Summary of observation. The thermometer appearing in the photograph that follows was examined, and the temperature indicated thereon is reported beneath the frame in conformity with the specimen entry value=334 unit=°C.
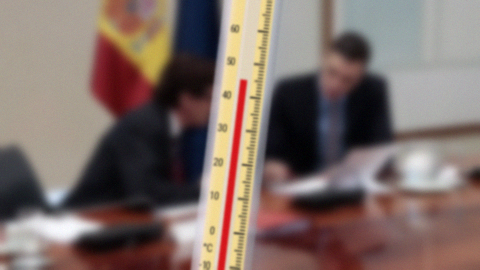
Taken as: value=45 unit=°C
